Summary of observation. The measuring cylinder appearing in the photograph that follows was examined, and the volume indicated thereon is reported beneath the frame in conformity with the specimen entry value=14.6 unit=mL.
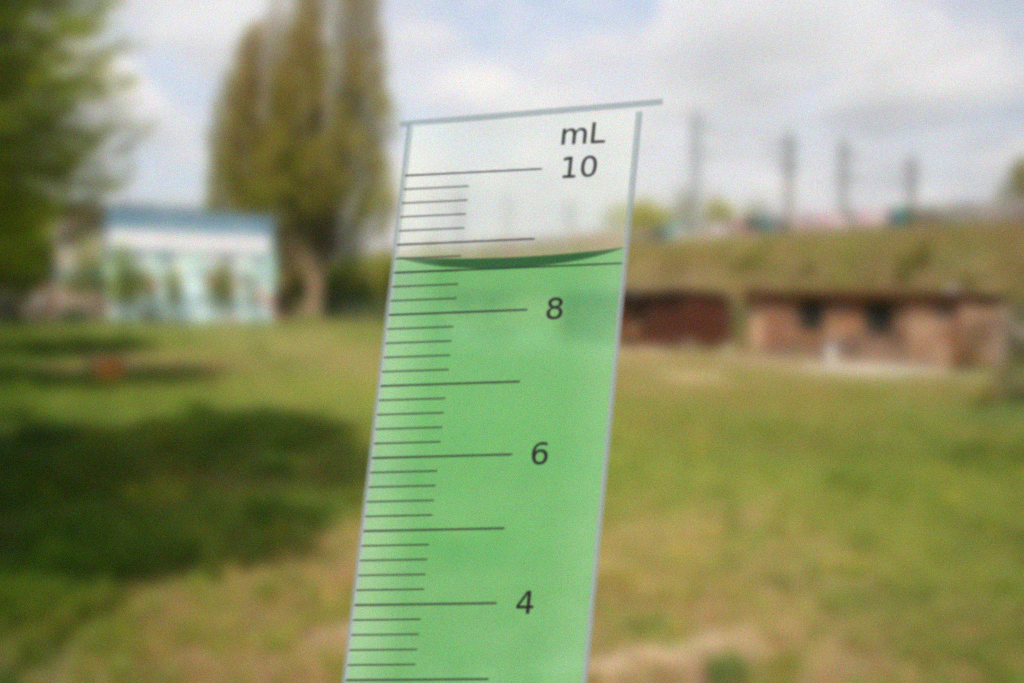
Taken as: value=8.6 unit=mL
